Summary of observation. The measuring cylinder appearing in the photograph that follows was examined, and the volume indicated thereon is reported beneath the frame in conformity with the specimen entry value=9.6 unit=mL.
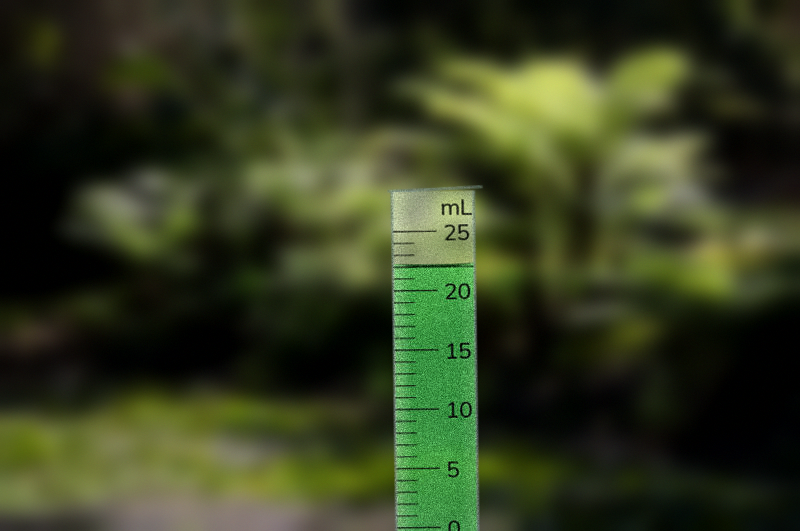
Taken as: value=22 unit=mL
